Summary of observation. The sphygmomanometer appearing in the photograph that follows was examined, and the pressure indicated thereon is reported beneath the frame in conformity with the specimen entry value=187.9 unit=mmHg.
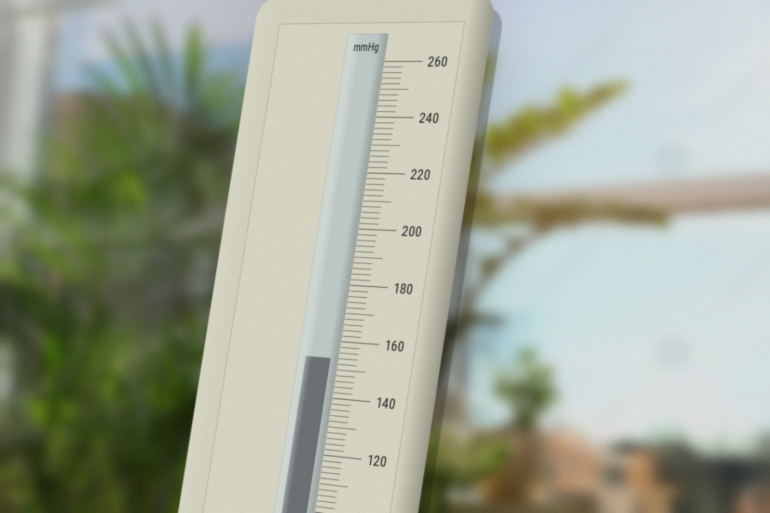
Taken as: value=154 unit=mmHg
